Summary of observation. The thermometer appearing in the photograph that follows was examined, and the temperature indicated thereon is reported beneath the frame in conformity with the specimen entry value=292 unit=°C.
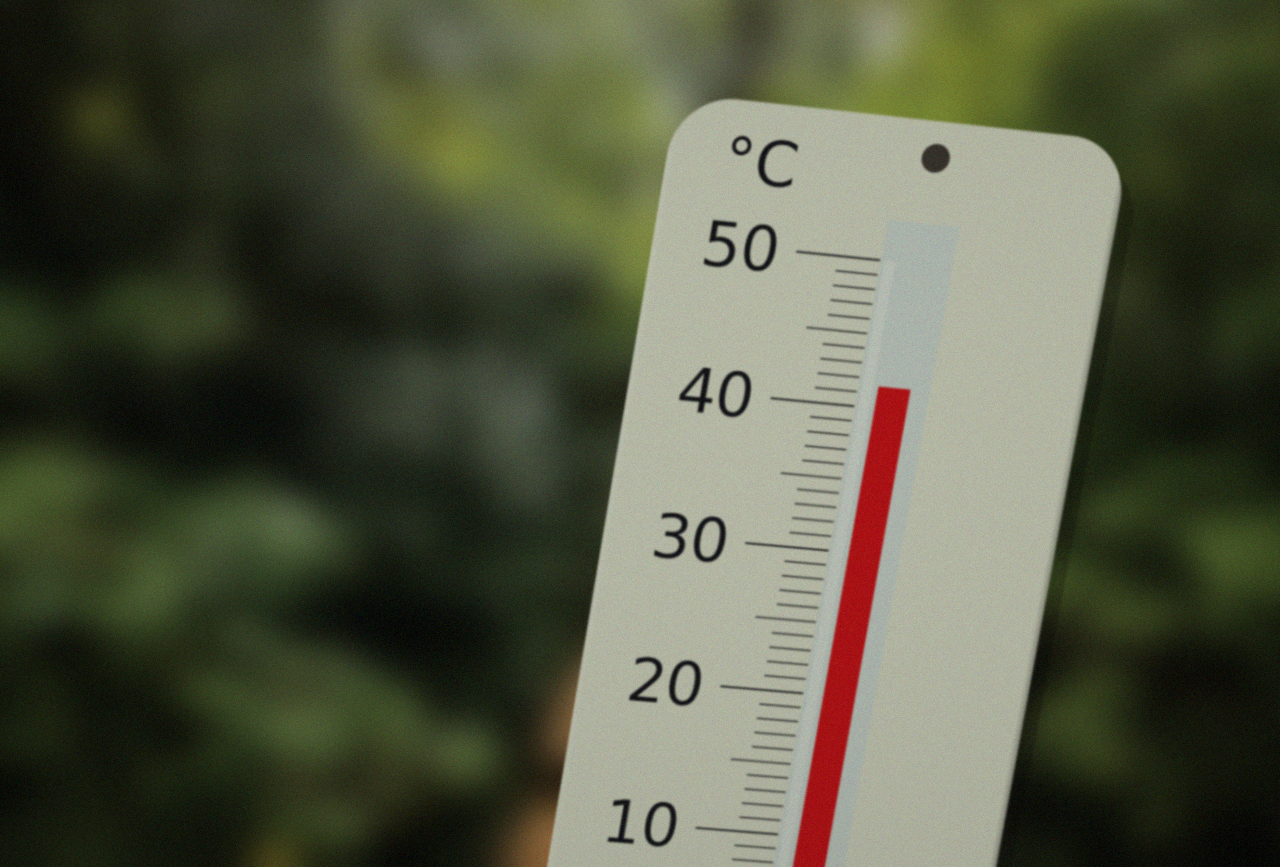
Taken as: value=41.5 unit=°C
